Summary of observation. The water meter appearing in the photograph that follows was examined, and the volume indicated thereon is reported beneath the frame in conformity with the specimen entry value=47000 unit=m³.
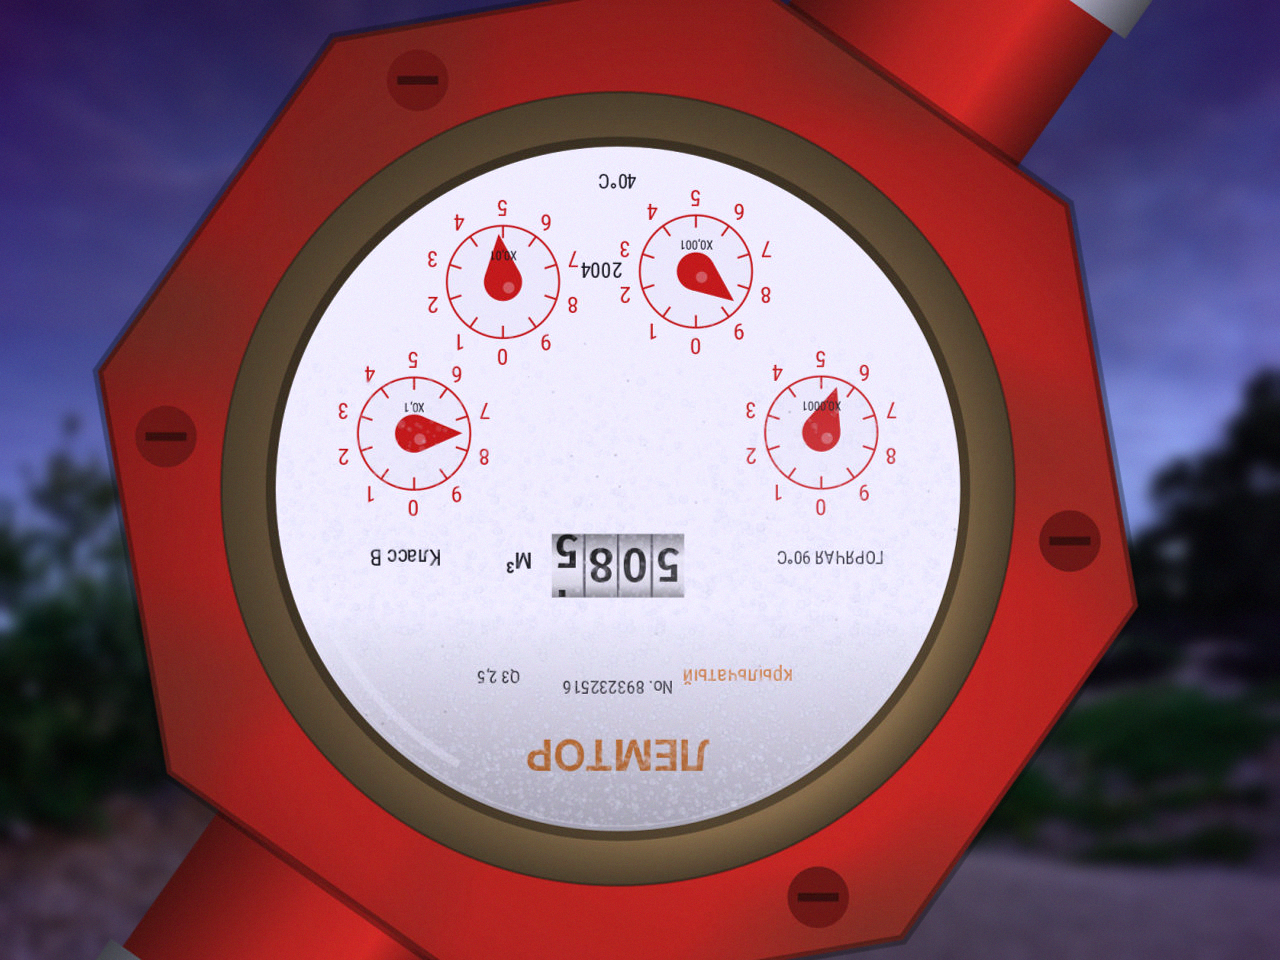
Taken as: value=5084.7485 unit=m³
